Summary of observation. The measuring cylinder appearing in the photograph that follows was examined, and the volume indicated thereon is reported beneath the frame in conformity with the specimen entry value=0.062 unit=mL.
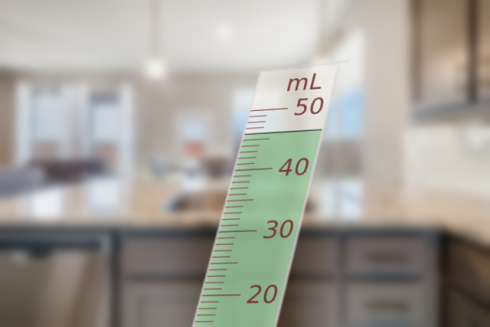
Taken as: value=46 unit=mL
